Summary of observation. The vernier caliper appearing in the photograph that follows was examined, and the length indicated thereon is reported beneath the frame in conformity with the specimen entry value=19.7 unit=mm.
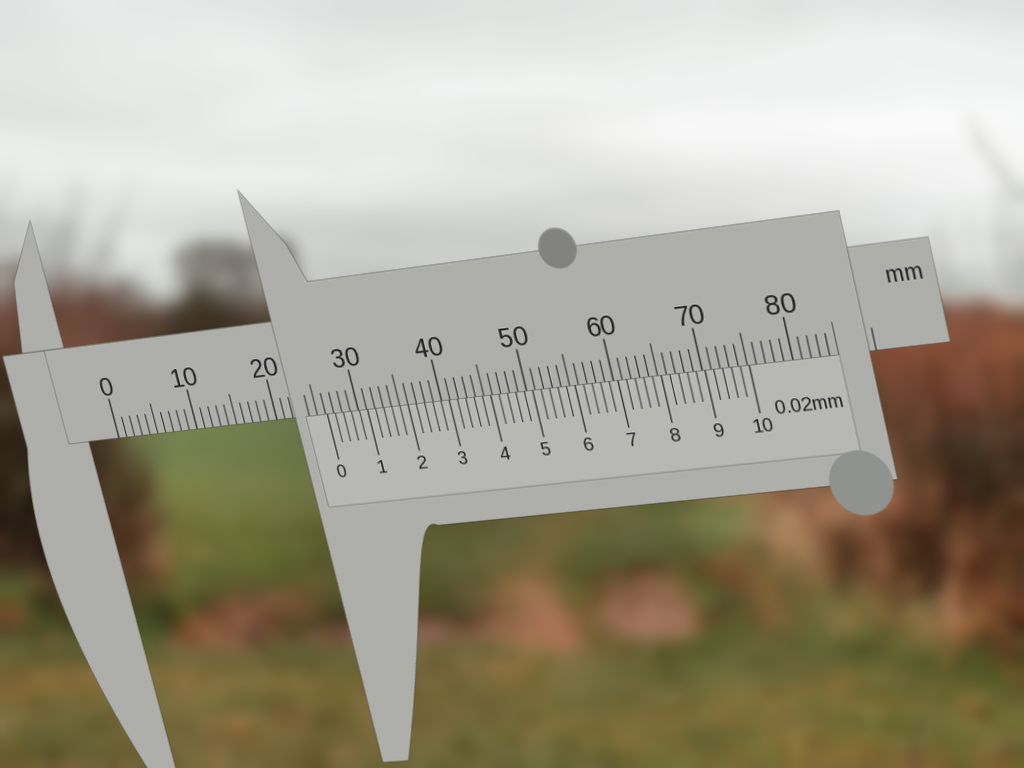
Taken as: value=26.2 unit=mm
